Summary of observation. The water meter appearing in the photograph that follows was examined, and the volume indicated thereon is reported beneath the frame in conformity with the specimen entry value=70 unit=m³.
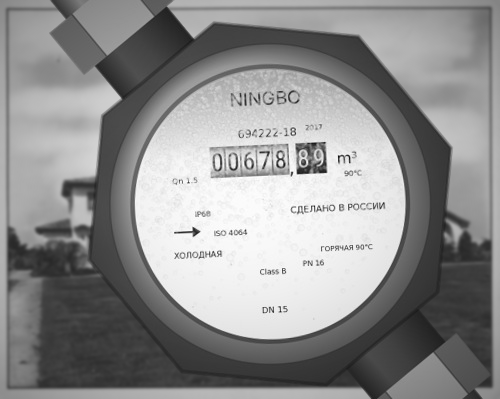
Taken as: value=678.89 unit=m³
